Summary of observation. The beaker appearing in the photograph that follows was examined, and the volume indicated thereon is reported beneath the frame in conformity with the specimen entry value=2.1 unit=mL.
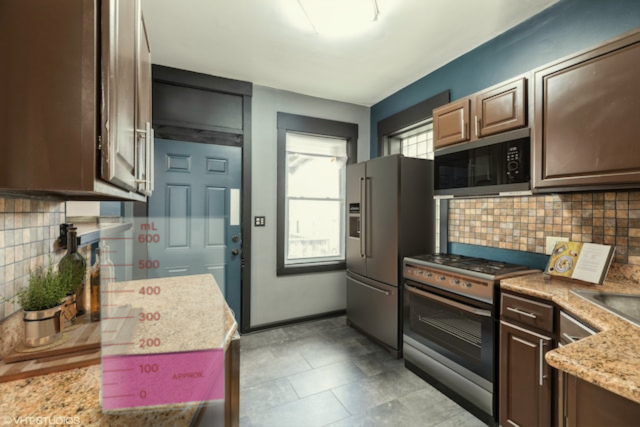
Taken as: value=150 unit=mL
